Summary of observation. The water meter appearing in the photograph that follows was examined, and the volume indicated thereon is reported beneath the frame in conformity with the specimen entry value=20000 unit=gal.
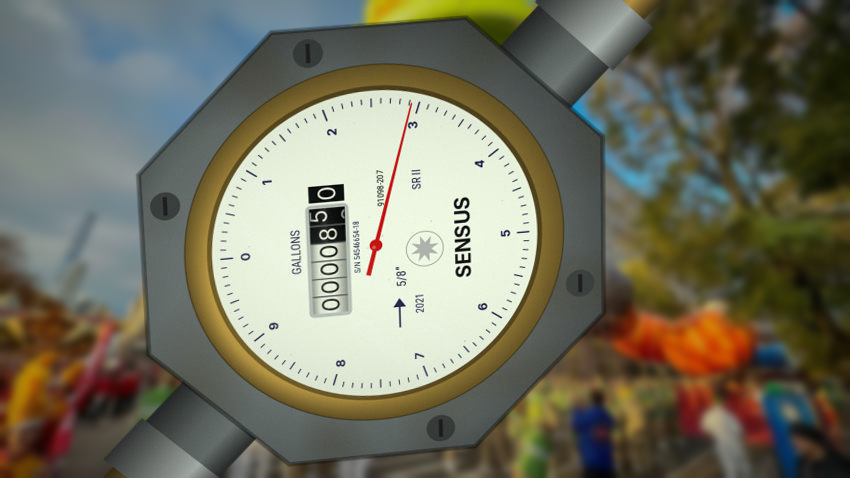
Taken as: value=852.9 unit=gal
